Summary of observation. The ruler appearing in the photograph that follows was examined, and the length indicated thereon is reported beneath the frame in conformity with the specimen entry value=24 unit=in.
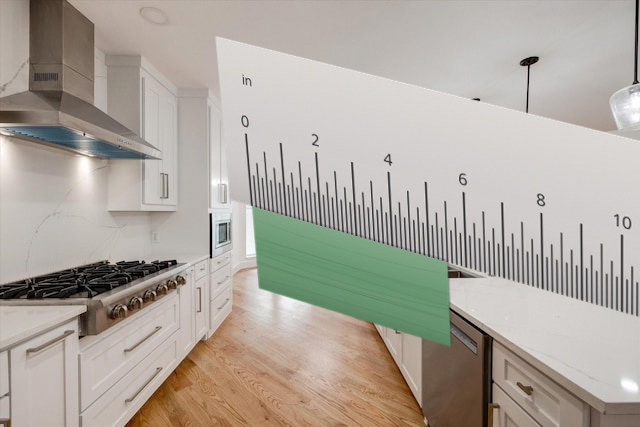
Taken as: value=5.5 unit=in
